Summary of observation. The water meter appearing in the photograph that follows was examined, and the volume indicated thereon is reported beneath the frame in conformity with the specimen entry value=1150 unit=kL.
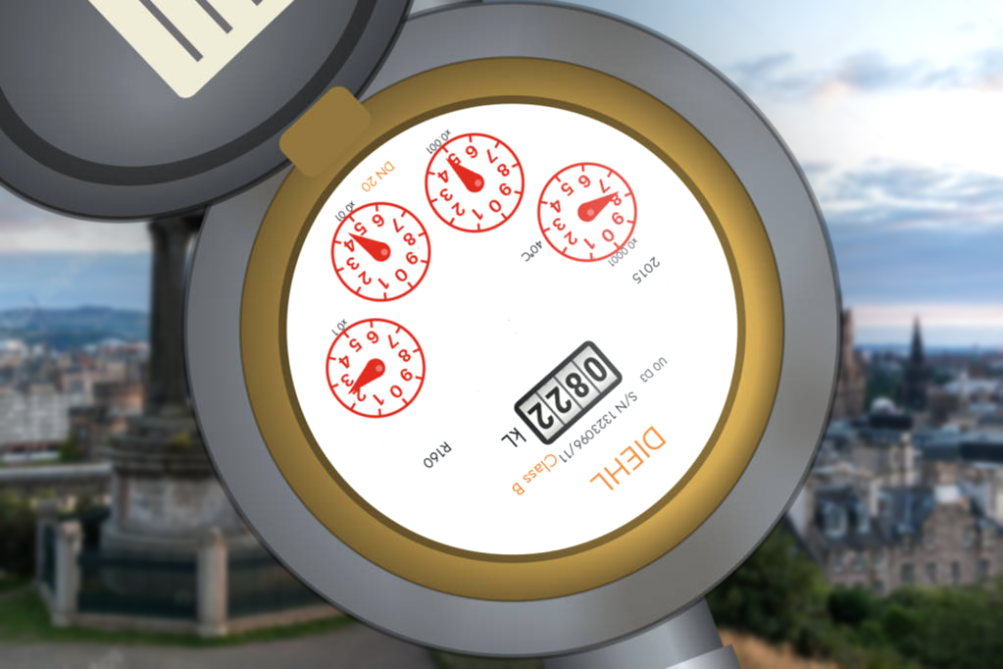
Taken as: value=822.2447 unit=kL
